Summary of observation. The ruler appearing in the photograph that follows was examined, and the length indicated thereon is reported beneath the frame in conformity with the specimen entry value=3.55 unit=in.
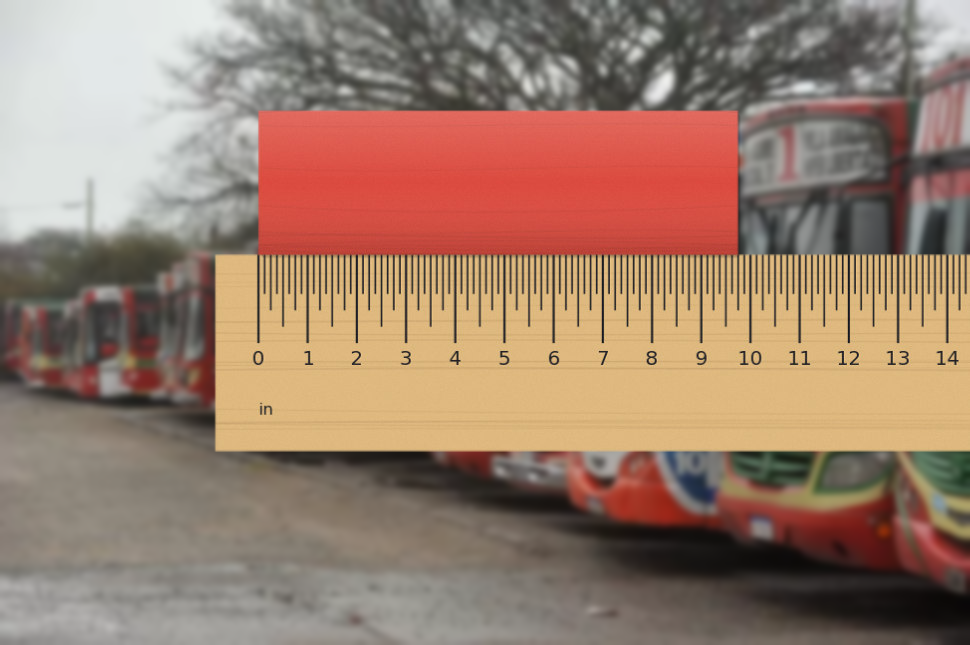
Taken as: value=9.75 unit=in
